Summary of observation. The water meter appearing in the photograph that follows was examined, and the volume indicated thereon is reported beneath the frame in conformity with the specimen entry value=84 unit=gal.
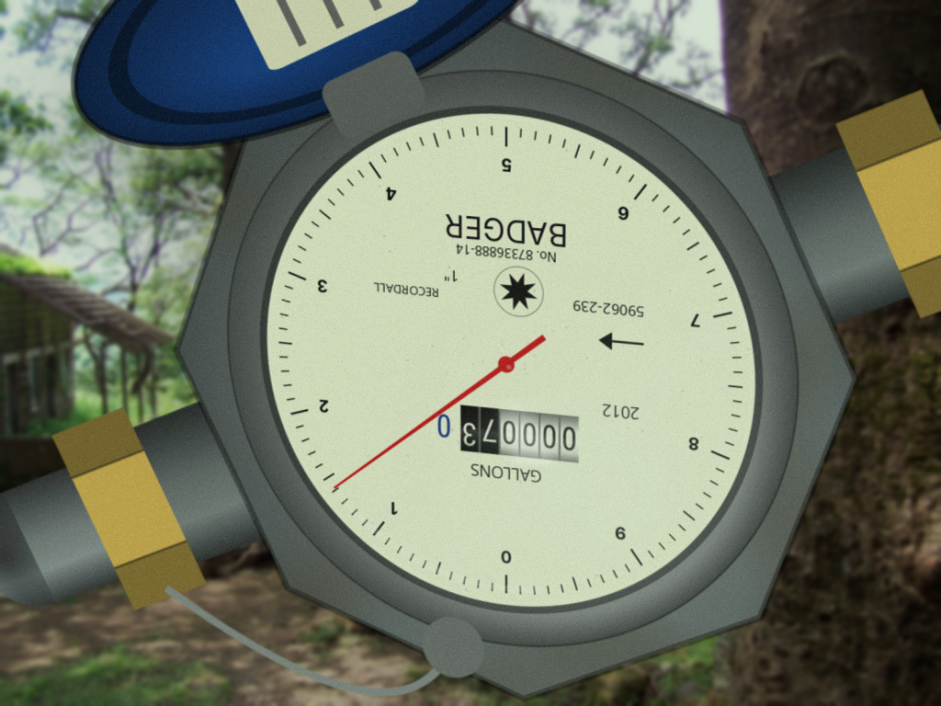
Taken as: value=731.4 unit=gal
